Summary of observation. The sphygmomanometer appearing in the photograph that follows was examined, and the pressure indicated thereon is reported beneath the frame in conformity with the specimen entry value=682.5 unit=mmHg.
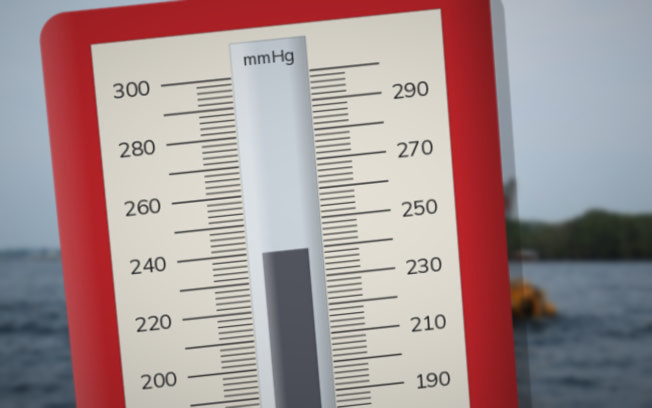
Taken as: value=240 unit=mmHg
